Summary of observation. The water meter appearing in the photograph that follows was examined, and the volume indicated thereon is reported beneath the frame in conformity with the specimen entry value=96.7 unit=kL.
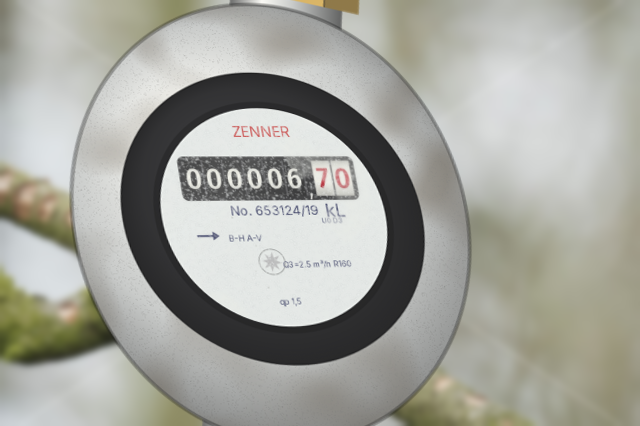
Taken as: value=6.70 unit=kL
